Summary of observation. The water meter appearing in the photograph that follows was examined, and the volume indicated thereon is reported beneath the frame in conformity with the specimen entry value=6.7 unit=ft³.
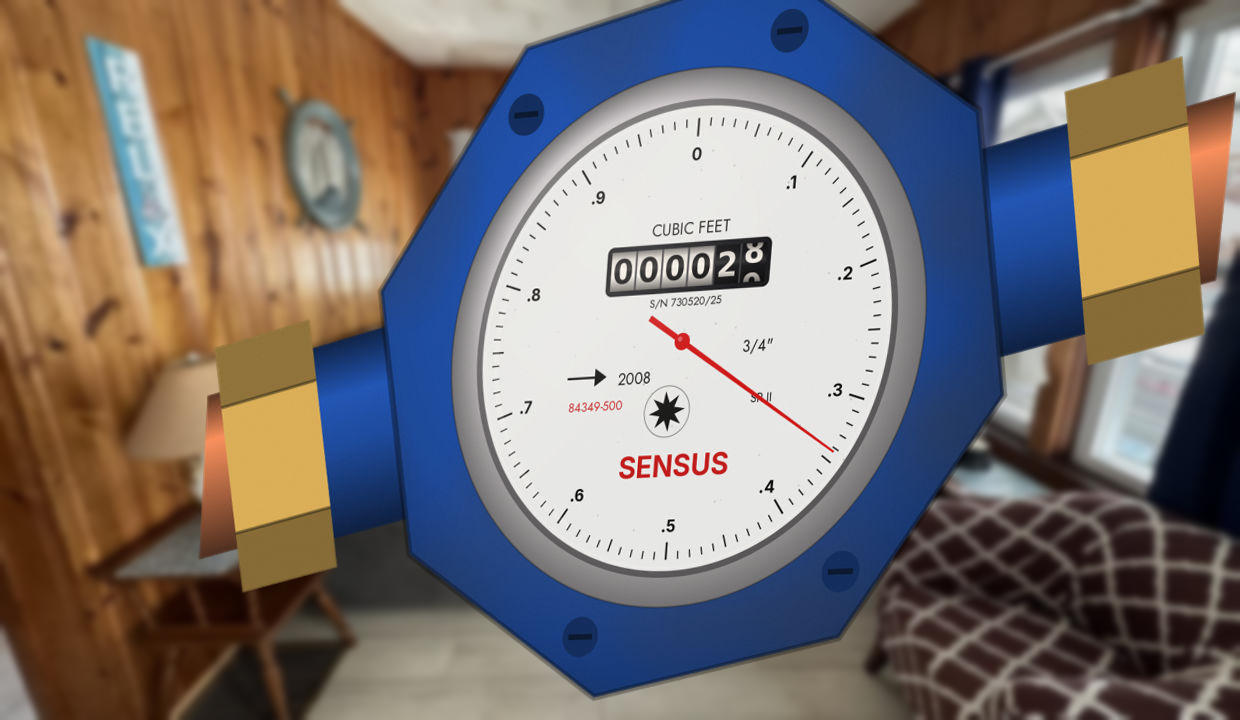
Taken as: value=28.34 unit=ft³
